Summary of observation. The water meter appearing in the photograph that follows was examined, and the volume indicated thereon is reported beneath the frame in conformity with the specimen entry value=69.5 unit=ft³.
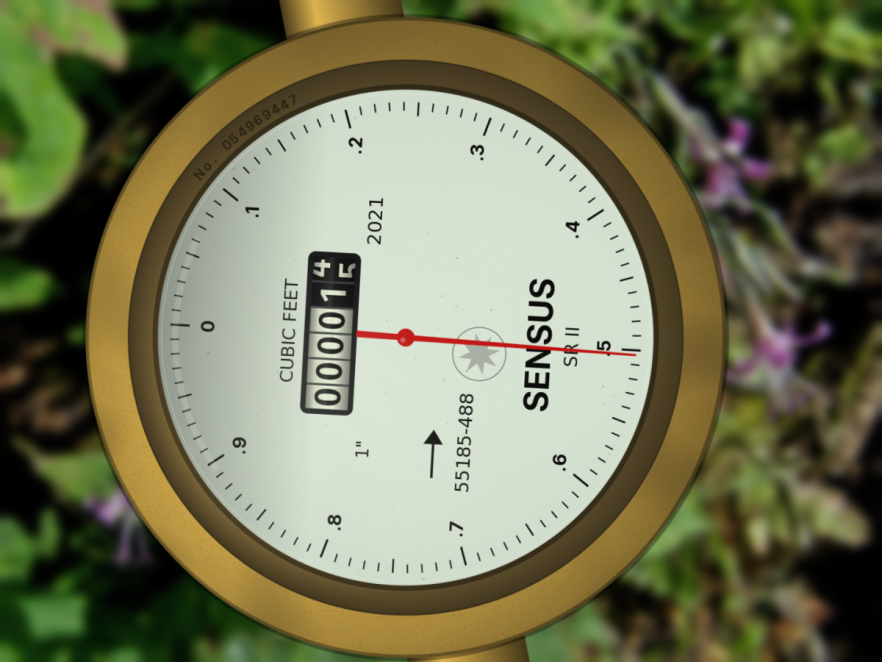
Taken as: value=14.50 unit=ft³
